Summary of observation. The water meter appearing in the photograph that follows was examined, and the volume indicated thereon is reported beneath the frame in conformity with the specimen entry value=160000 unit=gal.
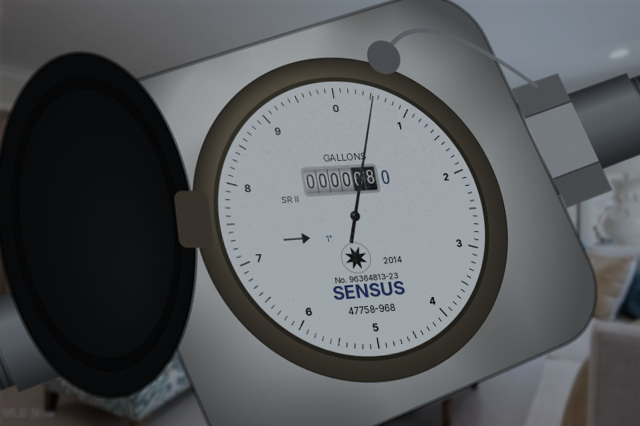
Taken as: value=80.5 unit=gal
